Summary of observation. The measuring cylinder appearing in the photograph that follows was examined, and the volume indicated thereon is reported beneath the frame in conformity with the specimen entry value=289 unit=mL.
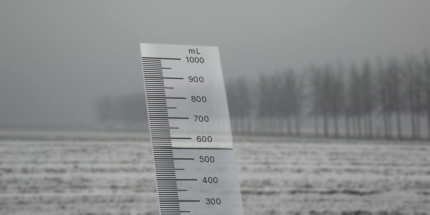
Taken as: value=550 unit=mL
